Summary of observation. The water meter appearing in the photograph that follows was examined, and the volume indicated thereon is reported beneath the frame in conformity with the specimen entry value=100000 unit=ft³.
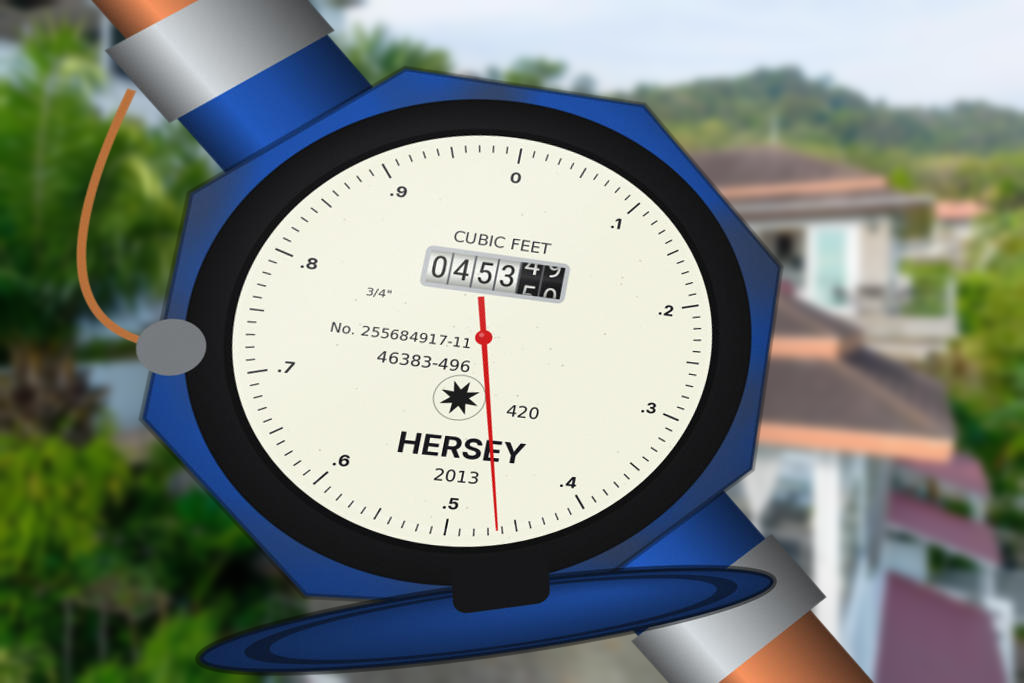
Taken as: value=45349.46 unit=ft³
